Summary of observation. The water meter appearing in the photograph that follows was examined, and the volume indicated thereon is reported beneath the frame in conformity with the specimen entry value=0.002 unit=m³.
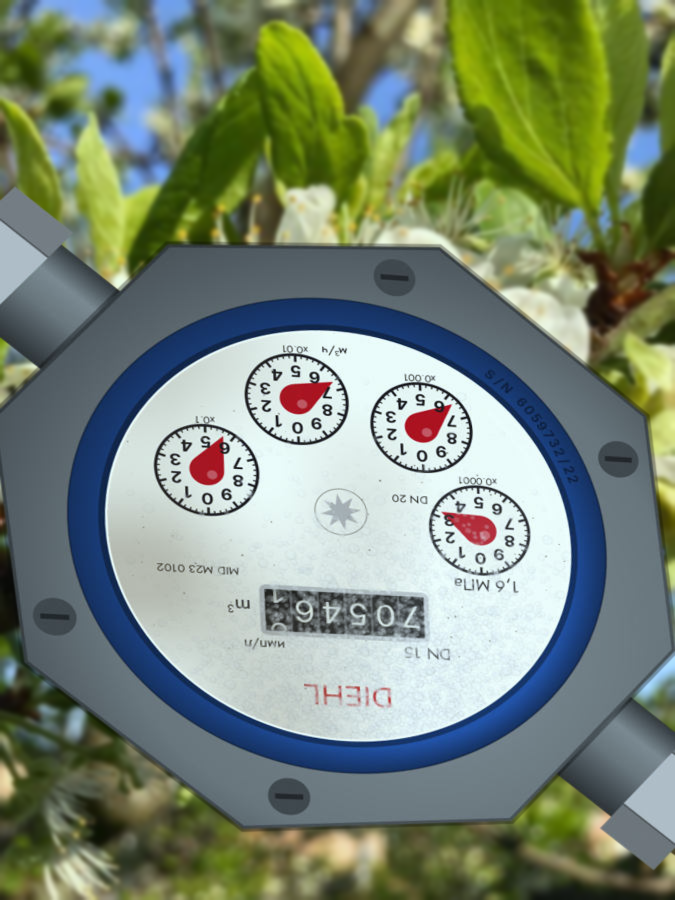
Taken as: value=705460.5663 unit=m³
